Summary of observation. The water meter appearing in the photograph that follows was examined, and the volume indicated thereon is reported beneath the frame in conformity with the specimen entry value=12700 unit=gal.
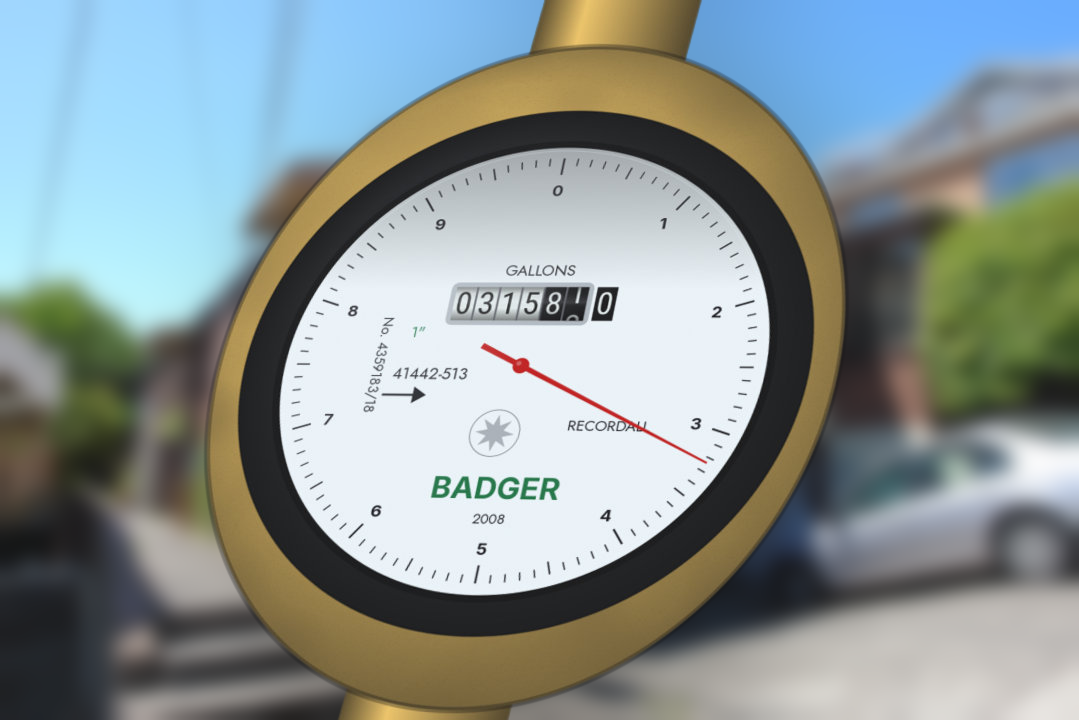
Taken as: value=315813.2 unit=gal
